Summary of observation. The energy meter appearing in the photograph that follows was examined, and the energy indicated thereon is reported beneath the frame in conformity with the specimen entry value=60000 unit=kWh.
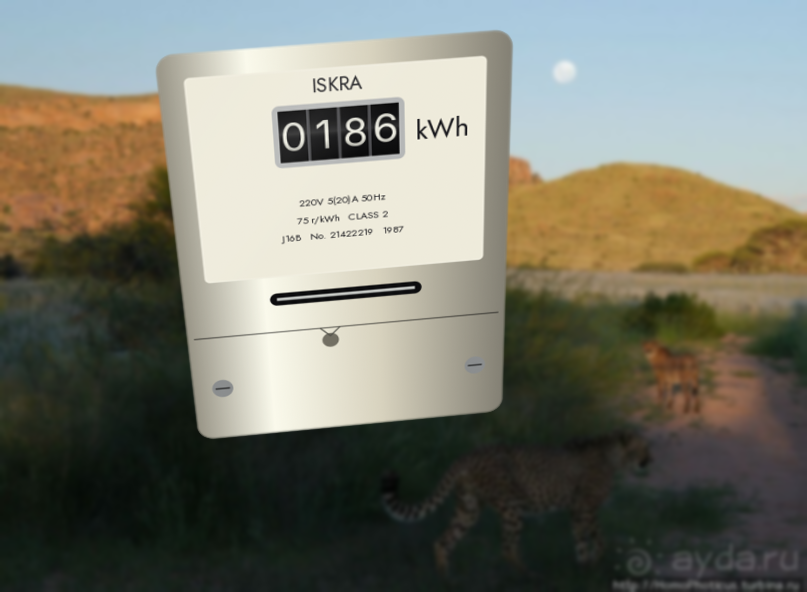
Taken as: value=186 unit=kWh
